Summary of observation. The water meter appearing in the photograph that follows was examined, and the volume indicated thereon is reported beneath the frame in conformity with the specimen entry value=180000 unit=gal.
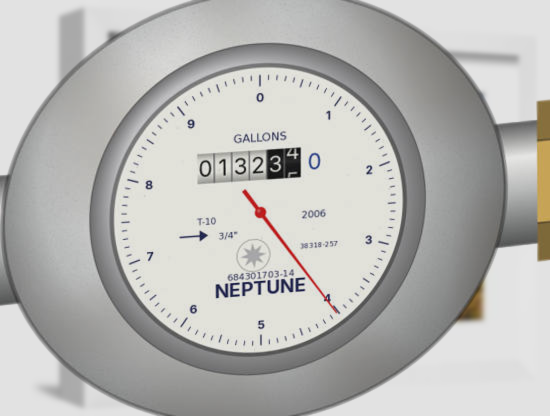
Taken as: value=132344.0 unit=gal
